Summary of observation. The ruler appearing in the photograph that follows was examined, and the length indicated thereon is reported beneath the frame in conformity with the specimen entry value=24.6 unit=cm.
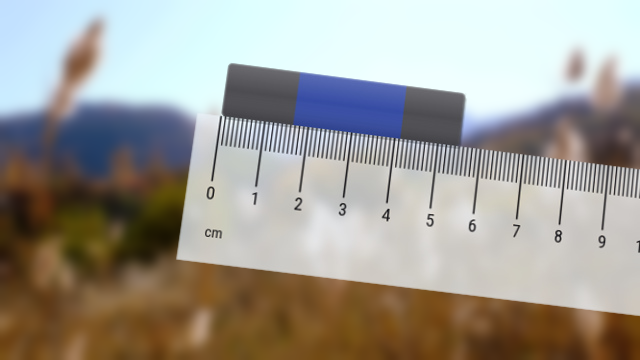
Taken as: value=5.5 unit=cm
